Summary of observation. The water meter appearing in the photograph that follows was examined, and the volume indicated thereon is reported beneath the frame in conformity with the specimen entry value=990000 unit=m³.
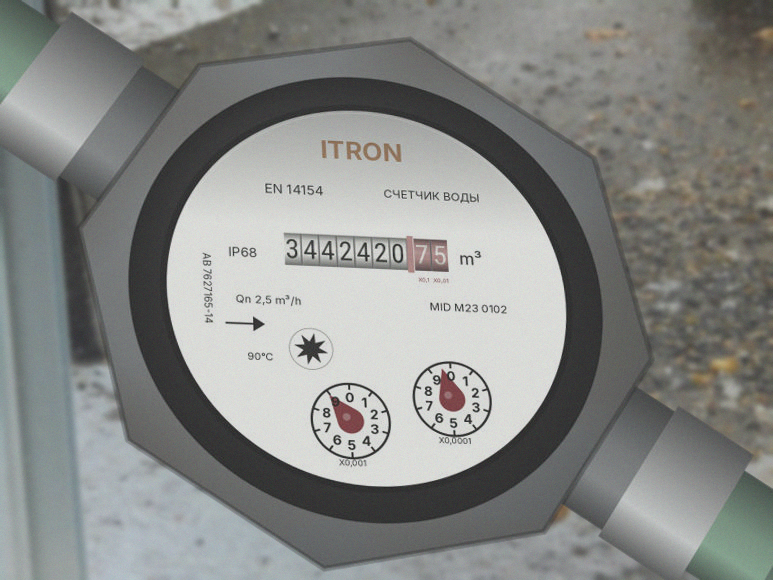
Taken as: value=3442420.7589 unit=m³
